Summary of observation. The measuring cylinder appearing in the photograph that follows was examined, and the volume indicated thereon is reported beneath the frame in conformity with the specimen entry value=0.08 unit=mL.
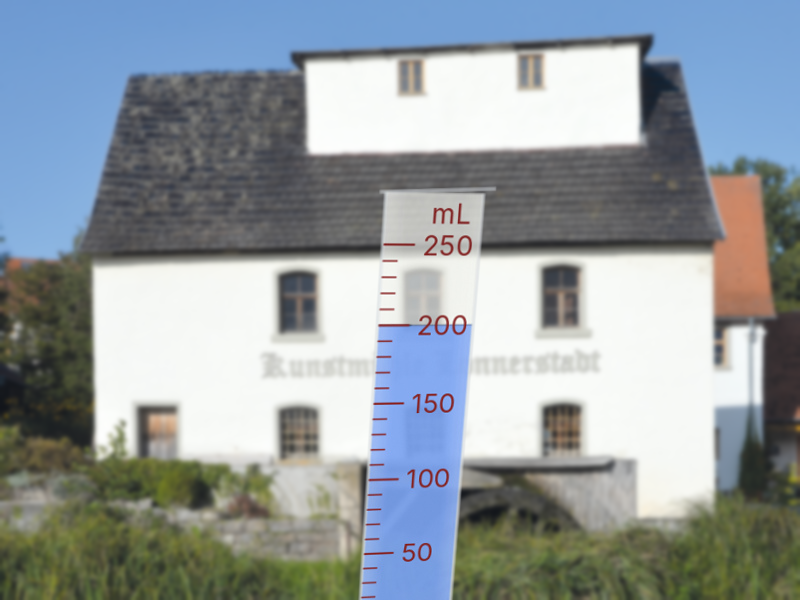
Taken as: value=200 unit=mL
